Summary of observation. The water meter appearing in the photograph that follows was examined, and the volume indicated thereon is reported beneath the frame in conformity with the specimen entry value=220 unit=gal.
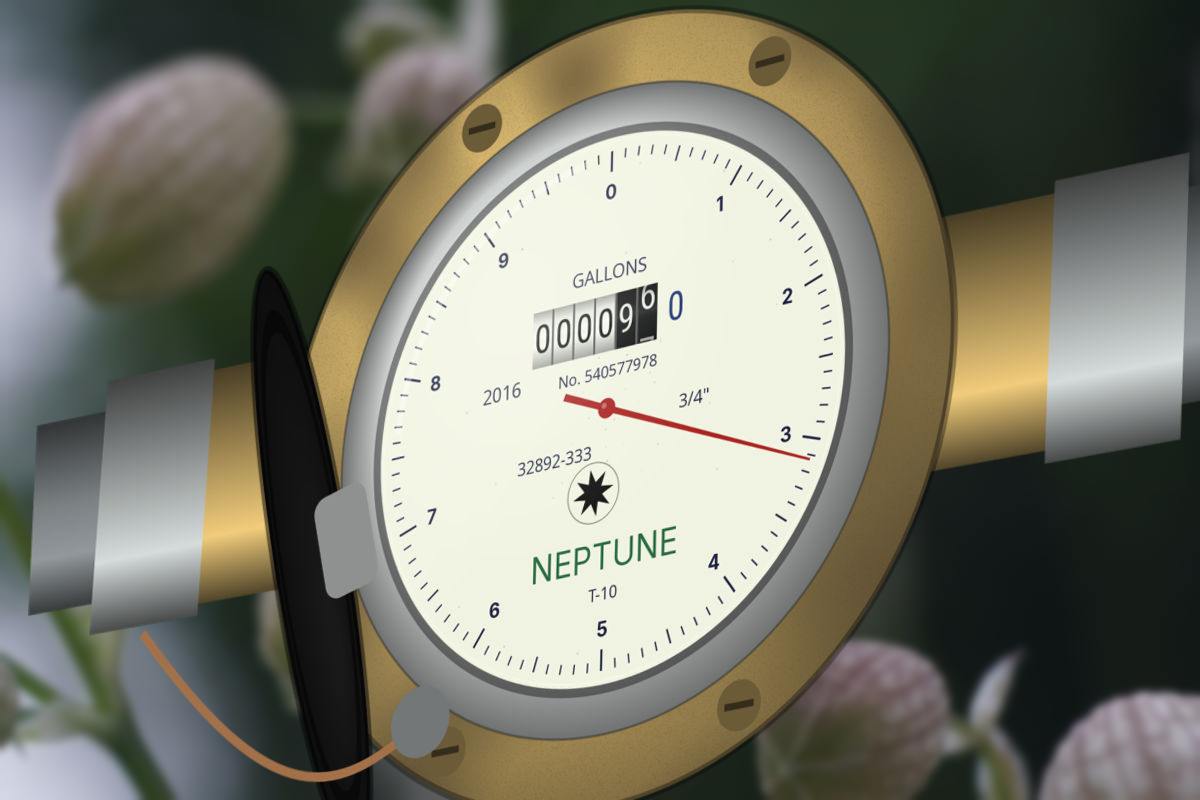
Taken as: value=963.1 unit=gal
